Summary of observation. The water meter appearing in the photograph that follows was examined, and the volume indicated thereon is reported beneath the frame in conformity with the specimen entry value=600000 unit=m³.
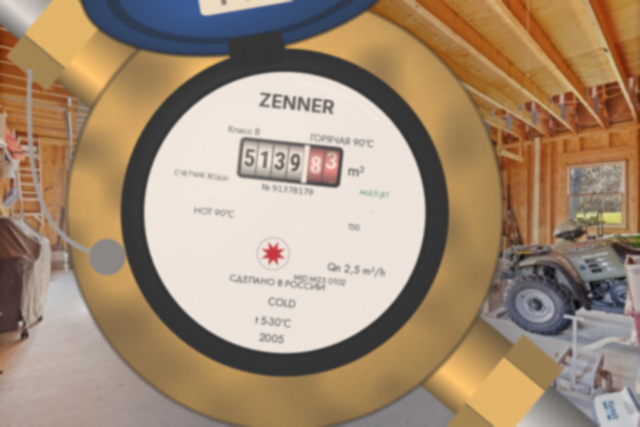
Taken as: value=5139.83 unit=m³
